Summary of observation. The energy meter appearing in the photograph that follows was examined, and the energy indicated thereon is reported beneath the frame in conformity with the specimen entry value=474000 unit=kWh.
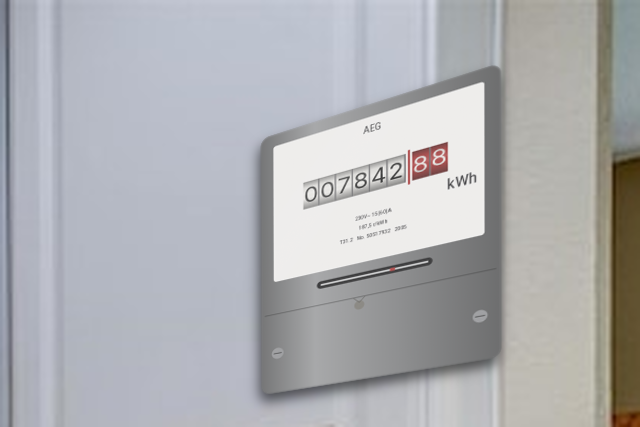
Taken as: value=7842.88 unit=kWh
